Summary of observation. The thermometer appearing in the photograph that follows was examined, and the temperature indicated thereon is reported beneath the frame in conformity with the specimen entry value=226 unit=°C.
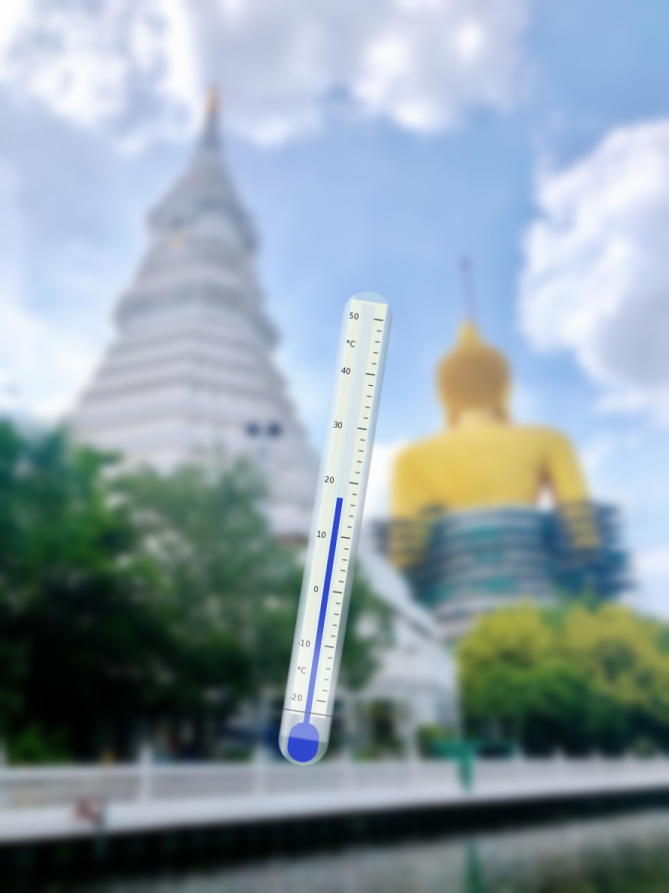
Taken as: value=17 unit=°C
